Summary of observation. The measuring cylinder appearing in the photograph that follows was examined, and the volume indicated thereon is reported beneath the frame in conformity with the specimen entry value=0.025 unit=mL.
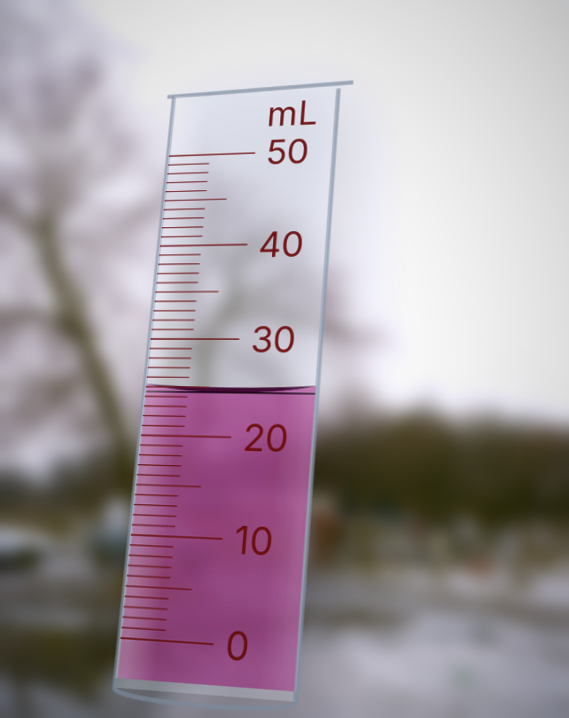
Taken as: value=24.5 unit=mL
